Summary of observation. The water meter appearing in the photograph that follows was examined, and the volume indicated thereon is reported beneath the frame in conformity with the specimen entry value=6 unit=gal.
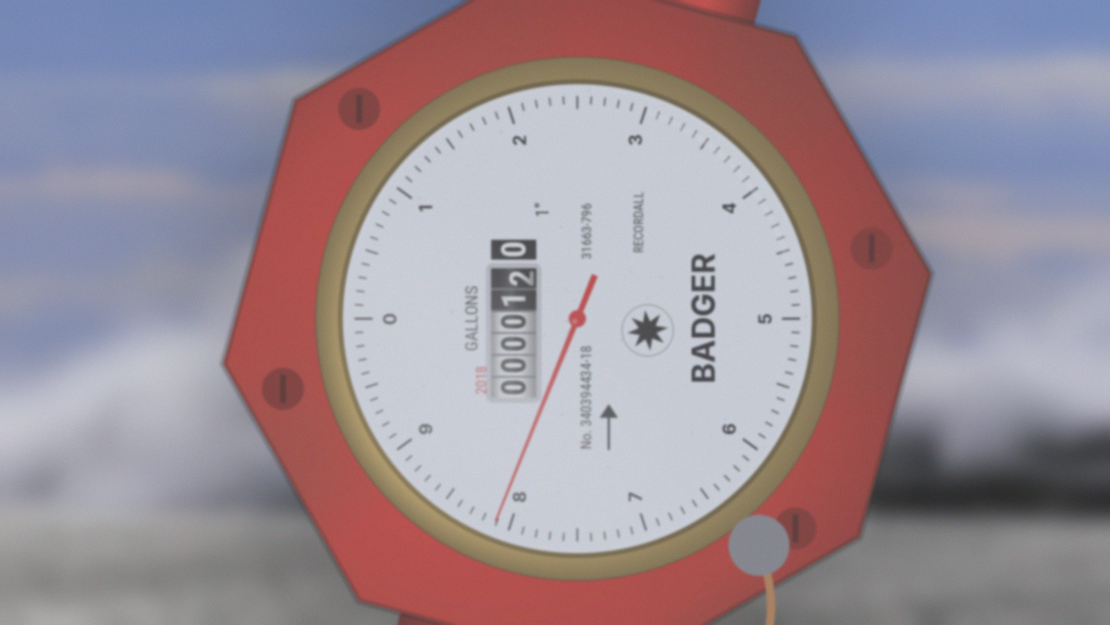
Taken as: value=118.1 unit=gal
